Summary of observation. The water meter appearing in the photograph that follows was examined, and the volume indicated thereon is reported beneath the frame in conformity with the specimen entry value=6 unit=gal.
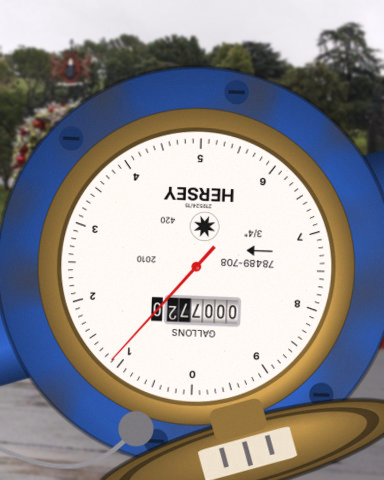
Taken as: value=7721.1 unit=gal
